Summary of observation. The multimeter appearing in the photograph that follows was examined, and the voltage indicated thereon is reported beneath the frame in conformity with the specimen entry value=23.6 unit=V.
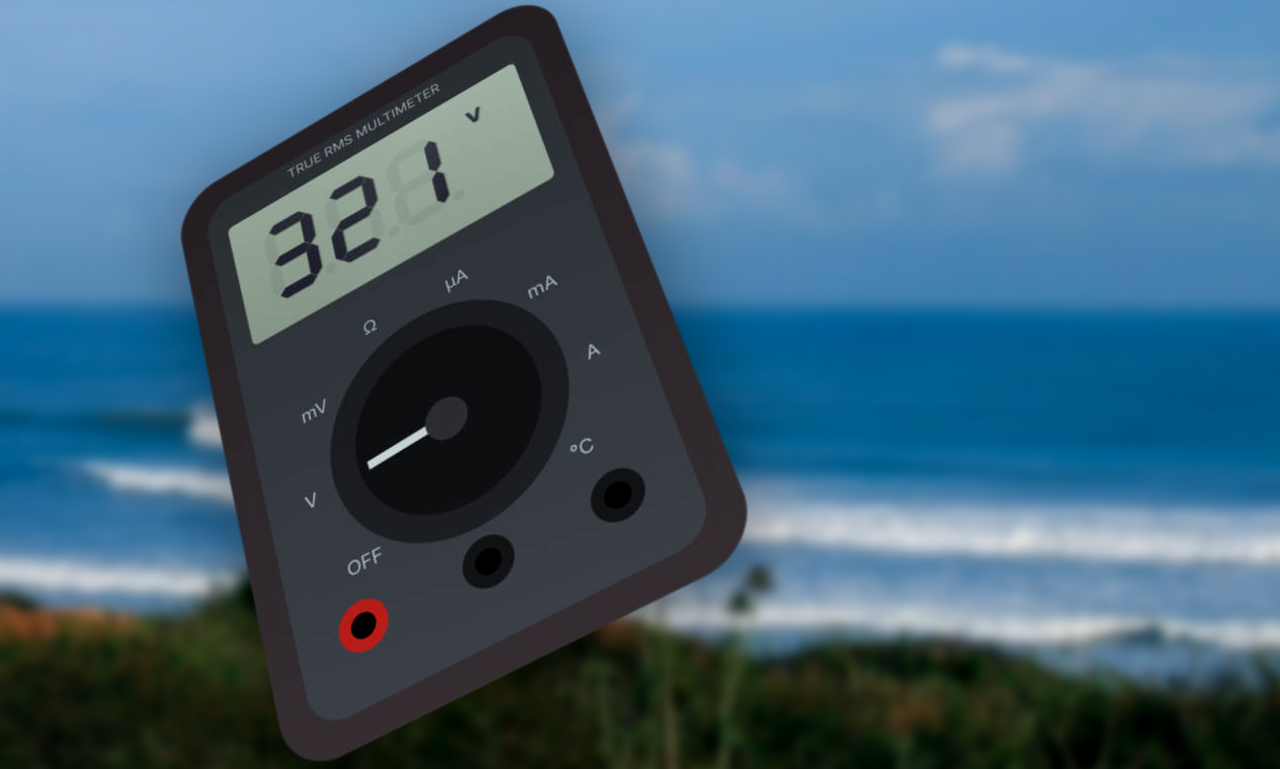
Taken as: value=321 unit=V
